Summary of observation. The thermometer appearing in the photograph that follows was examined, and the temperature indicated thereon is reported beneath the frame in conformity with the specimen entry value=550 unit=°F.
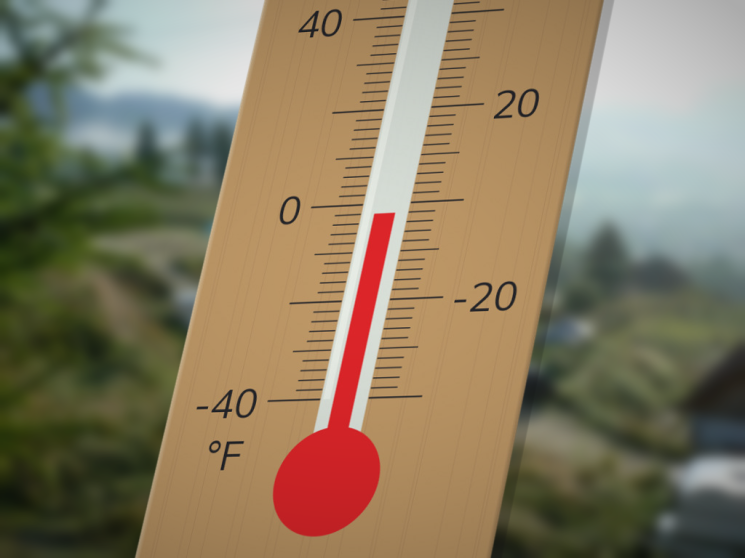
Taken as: value=-2 unit=°F
